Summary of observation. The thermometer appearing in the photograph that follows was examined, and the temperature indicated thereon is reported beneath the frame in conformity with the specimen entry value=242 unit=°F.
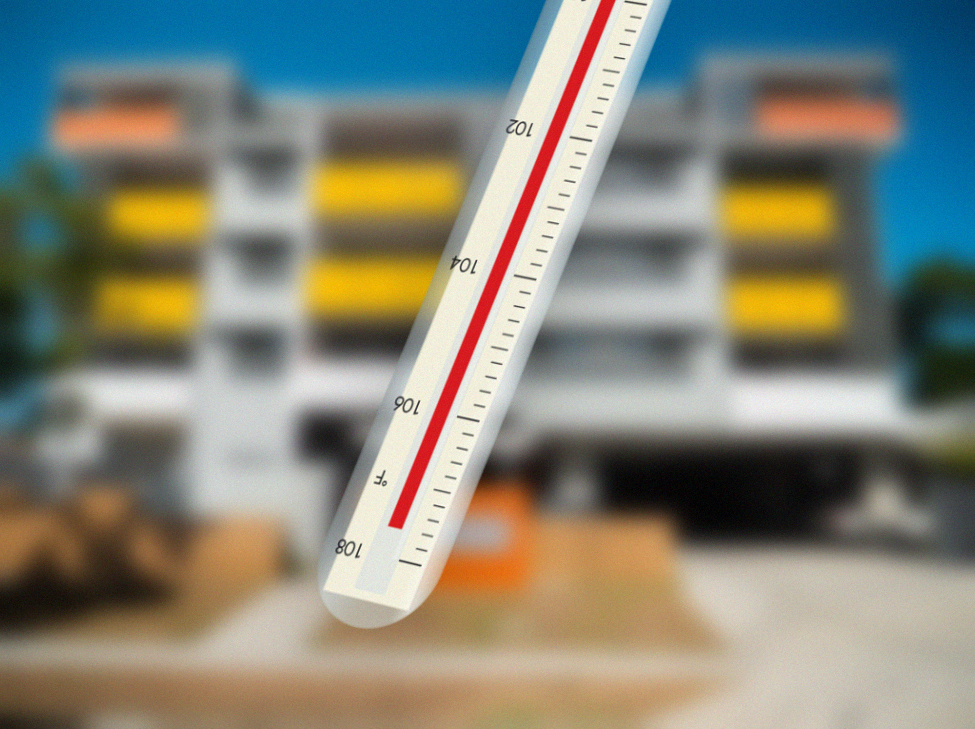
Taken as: value=107.6 unit=°F
